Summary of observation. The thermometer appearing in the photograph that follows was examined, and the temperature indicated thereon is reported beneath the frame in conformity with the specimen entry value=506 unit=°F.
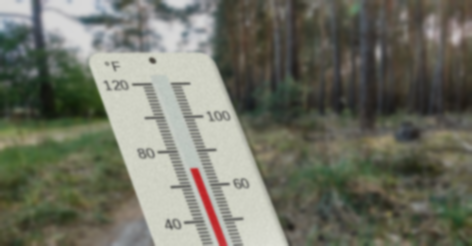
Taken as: value=70 unit=°F
